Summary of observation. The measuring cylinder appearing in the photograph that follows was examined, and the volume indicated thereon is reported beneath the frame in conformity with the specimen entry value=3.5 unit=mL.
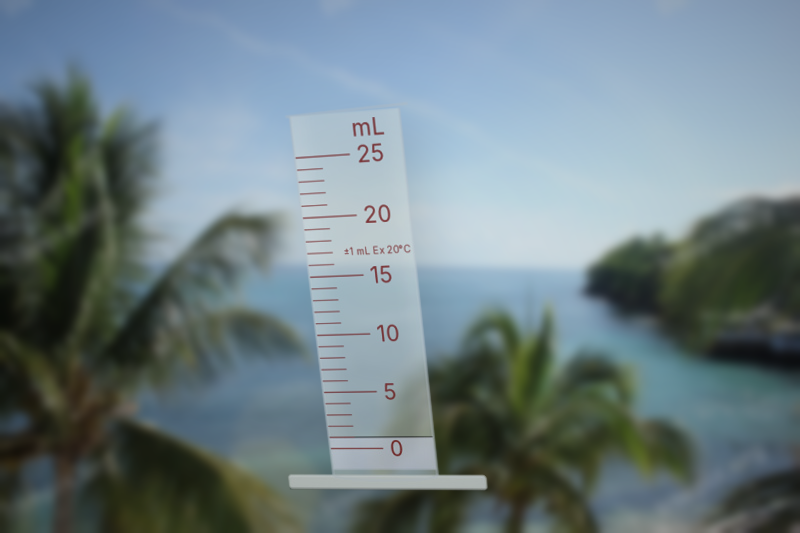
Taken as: value=1 unit=mL
